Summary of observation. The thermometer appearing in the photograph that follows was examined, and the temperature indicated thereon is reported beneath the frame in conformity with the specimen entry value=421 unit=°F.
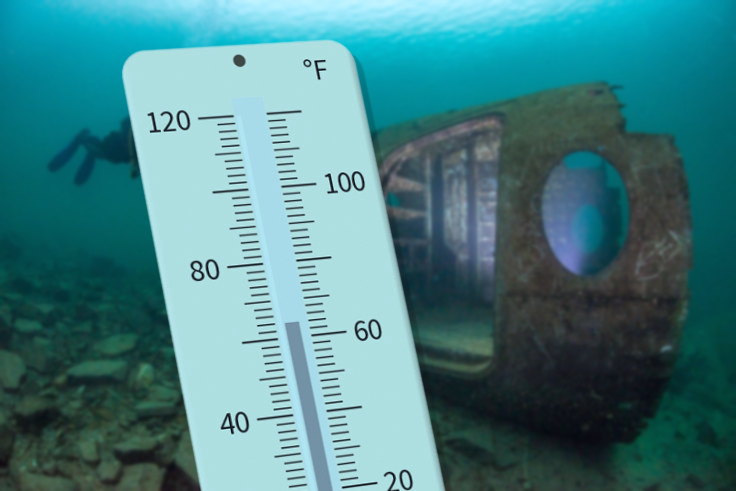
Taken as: value=64 unit=°F
